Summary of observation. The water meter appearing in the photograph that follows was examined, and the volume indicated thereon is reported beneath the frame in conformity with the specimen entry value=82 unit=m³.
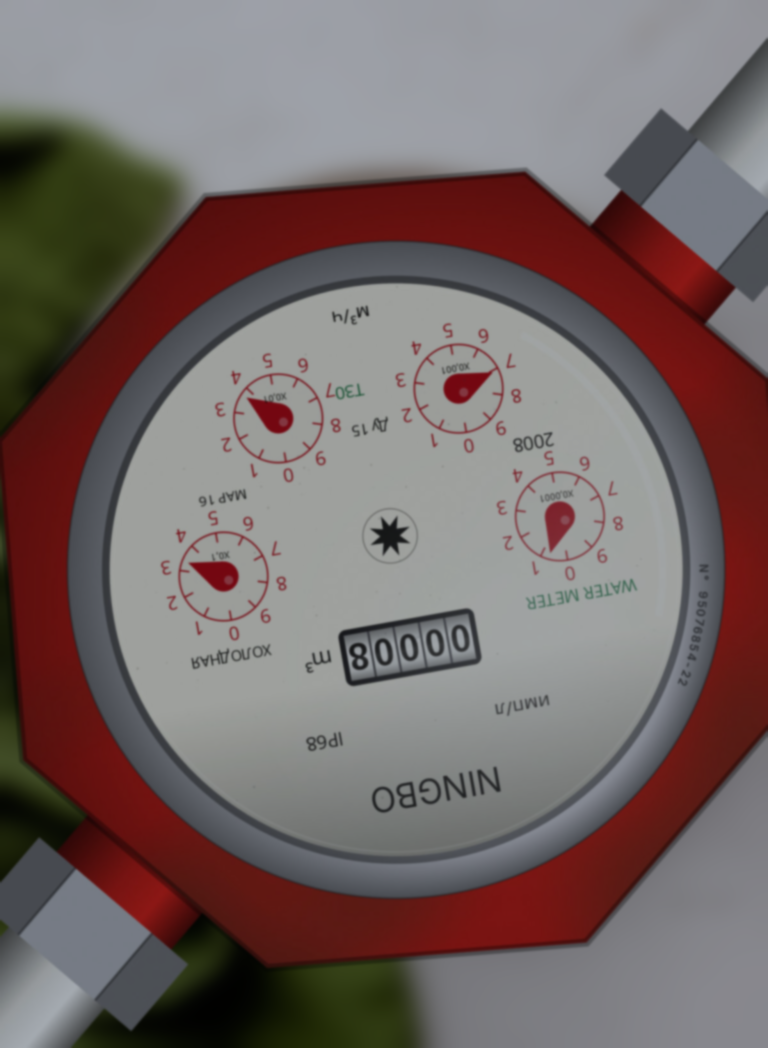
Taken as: value=8.3370 unit=m³
